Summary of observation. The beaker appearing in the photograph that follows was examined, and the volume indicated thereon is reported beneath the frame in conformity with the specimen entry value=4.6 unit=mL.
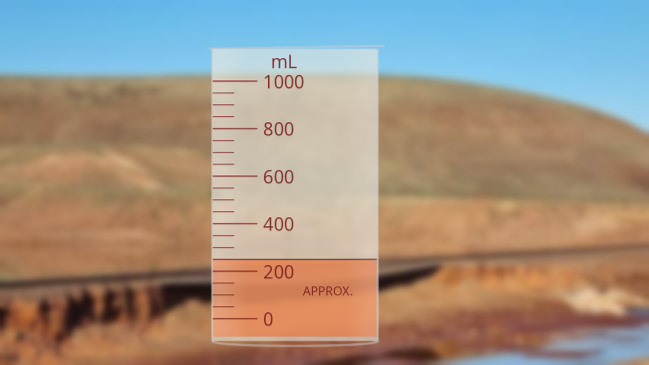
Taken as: value=250 unit=mL
